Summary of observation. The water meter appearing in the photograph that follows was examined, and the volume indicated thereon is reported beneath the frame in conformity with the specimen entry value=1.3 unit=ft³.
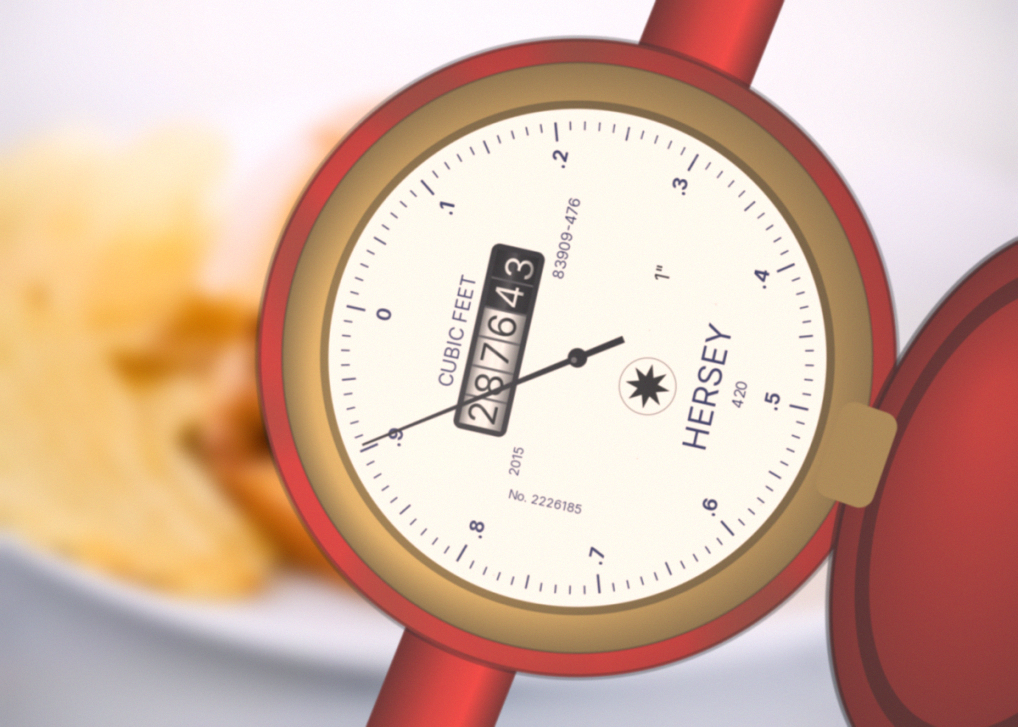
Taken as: value=287642.90 unit=ft³
